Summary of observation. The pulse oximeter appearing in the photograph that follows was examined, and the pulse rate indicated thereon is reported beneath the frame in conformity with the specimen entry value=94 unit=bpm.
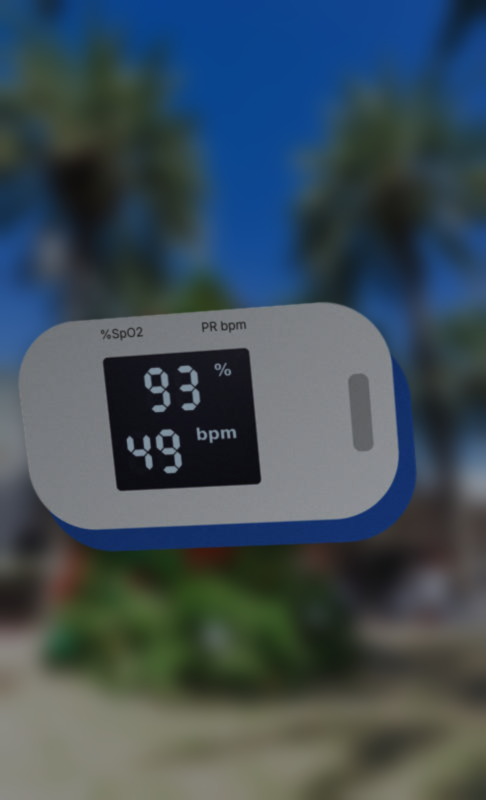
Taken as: value=49 unit=bpm
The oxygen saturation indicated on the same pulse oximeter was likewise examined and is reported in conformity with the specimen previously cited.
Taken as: value=93 unit=%
